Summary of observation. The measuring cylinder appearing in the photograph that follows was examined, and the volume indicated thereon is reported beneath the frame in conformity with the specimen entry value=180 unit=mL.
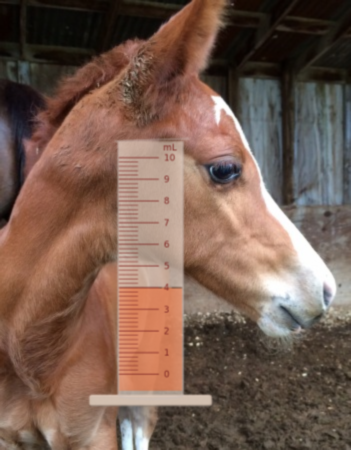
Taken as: value=4 unit=mL
